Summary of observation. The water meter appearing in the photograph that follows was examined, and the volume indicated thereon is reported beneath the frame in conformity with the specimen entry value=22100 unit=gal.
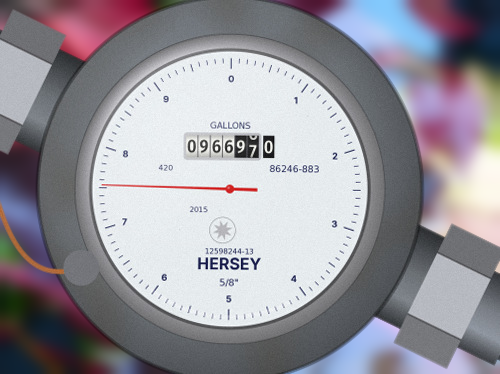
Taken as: value=966967.5 unit=gal
